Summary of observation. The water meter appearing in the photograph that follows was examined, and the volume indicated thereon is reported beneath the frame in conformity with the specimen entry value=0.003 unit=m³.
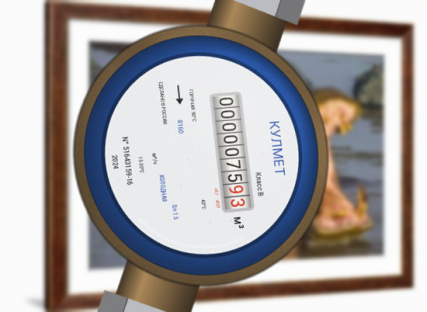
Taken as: value=75.93 unit=m³
